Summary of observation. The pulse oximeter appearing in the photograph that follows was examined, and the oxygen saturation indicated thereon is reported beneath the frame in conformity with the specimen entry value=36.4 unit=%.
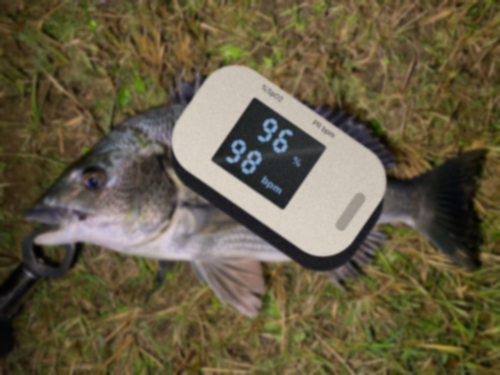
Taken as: value=96 unit=%
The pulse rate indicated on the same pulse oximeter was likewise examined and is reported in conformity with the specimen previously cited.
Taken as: value=98 unit=bpm
